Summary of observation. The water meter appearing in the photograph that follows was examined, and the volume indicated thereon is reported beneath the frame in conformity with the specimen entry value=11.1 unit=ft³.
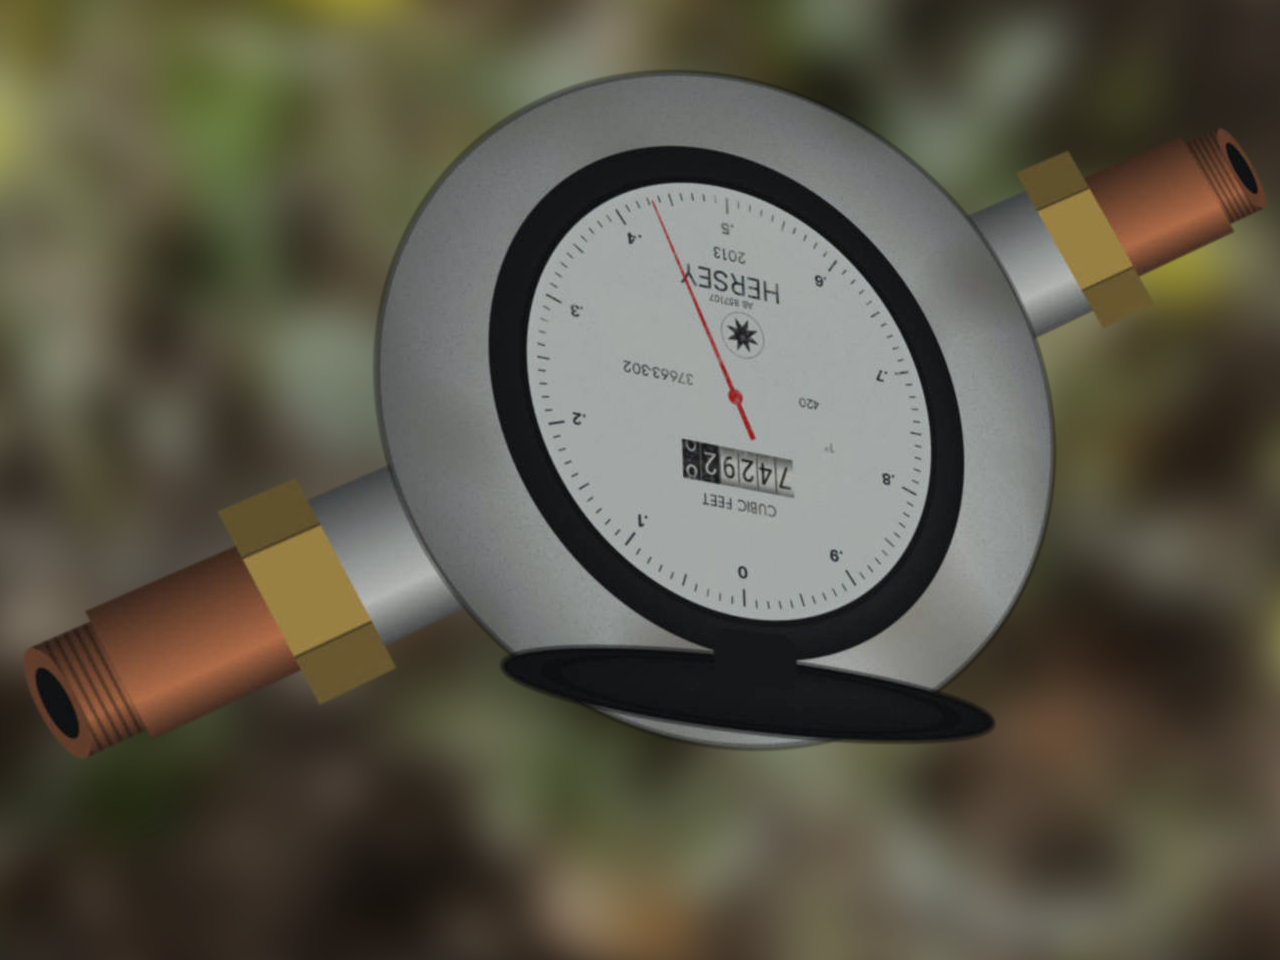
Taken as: value=742928.43 unit=ft³
